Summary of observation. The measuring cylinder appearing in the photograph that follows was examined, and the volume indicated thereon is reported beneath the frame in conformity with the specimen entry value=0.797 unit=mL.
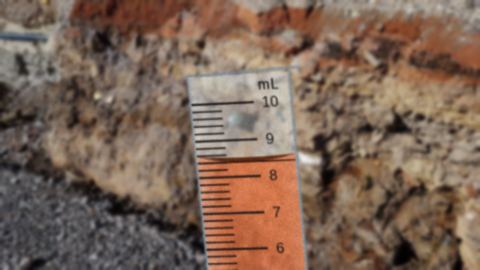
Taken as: value=8.4 unit=mL
